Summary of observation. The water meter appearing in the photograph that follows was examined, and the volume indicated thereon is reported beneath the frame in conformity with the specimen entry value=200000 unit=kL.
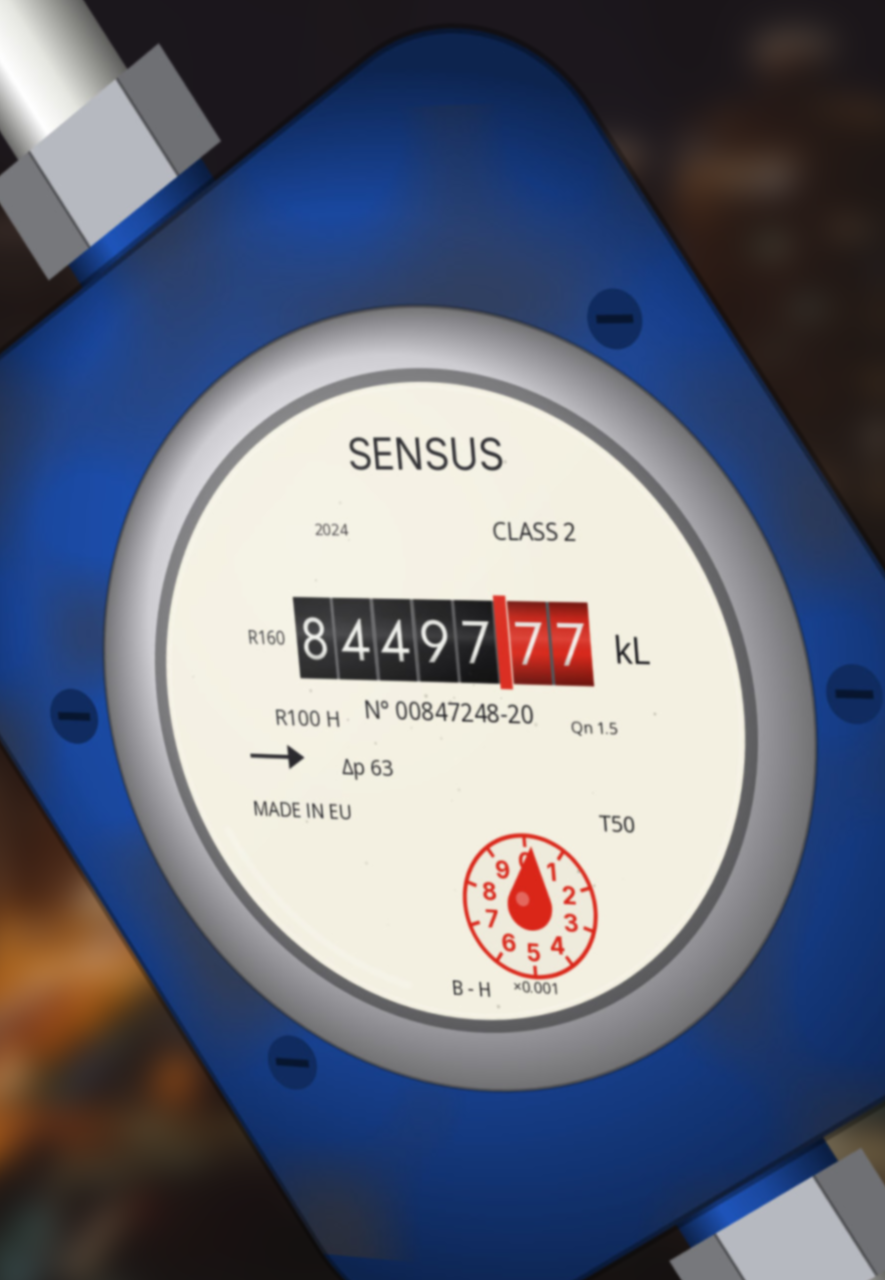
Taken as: value=84497.770 unit=kL
